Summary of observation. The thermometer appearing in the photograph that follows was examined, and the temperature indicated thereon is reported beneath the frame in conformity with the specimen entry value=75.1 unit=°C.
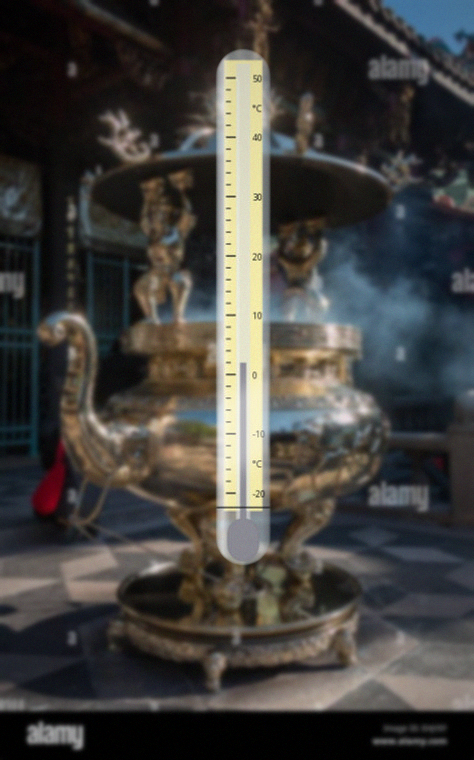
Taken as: value=2 unit=°C
